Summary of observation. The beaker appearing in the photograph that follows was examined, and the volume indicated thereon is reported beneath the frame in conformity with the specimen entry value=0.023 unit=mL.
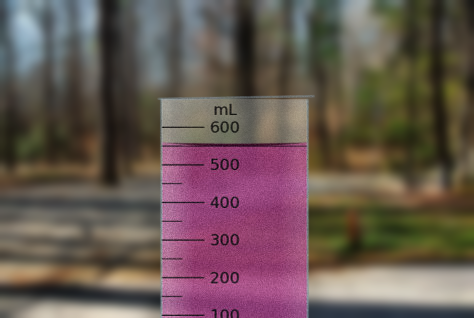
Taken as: value=550 unit=mL
